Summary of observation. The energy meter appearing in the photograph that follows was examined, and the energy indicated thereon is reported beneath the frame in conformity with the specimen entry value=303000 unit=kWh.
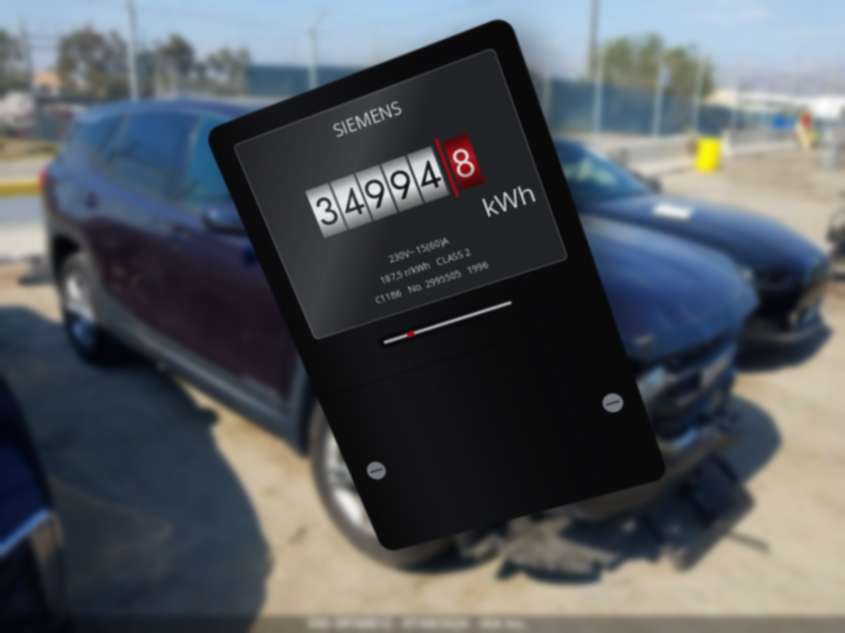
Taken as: value=34994.8 unit=kWh
